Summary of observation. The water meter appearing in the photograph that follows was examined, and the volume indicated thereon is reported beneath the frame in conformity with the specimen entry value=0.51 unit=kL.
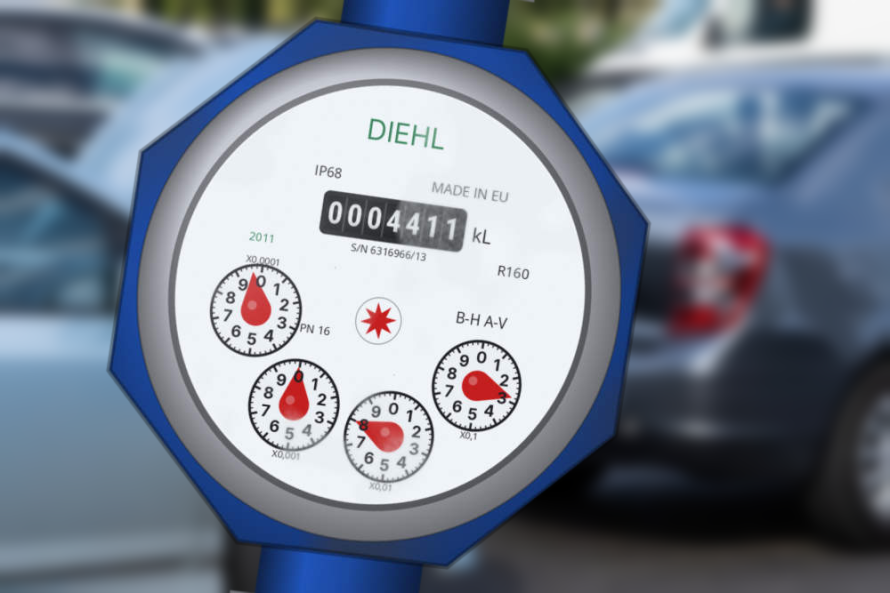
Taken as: value=4411.2799 unit=kL
